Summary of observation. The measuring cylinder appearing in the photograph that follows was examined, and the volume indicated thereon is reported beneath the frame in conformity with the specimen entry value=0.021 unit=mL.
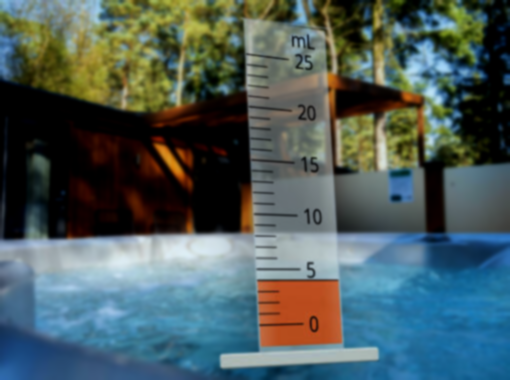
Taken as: value=4 unit=mL
